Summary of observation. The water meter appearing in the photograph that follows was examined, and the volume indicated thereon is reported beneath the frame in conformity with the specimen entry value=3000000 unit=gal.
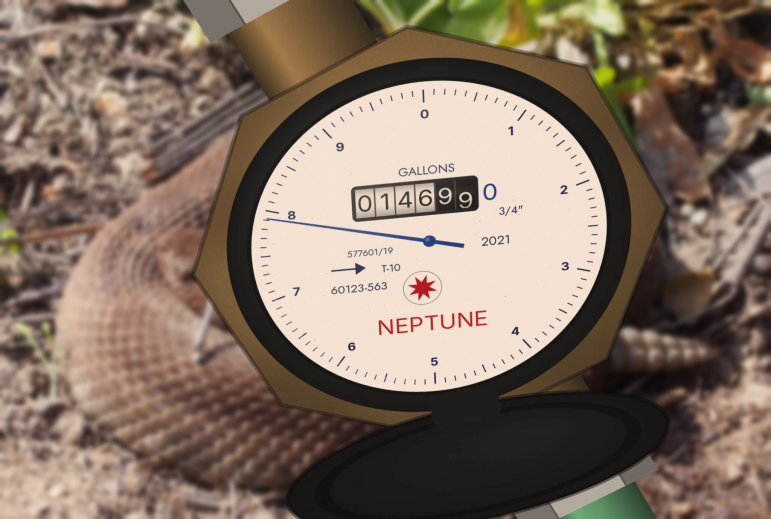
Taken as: value=146987.9 unit=gal
